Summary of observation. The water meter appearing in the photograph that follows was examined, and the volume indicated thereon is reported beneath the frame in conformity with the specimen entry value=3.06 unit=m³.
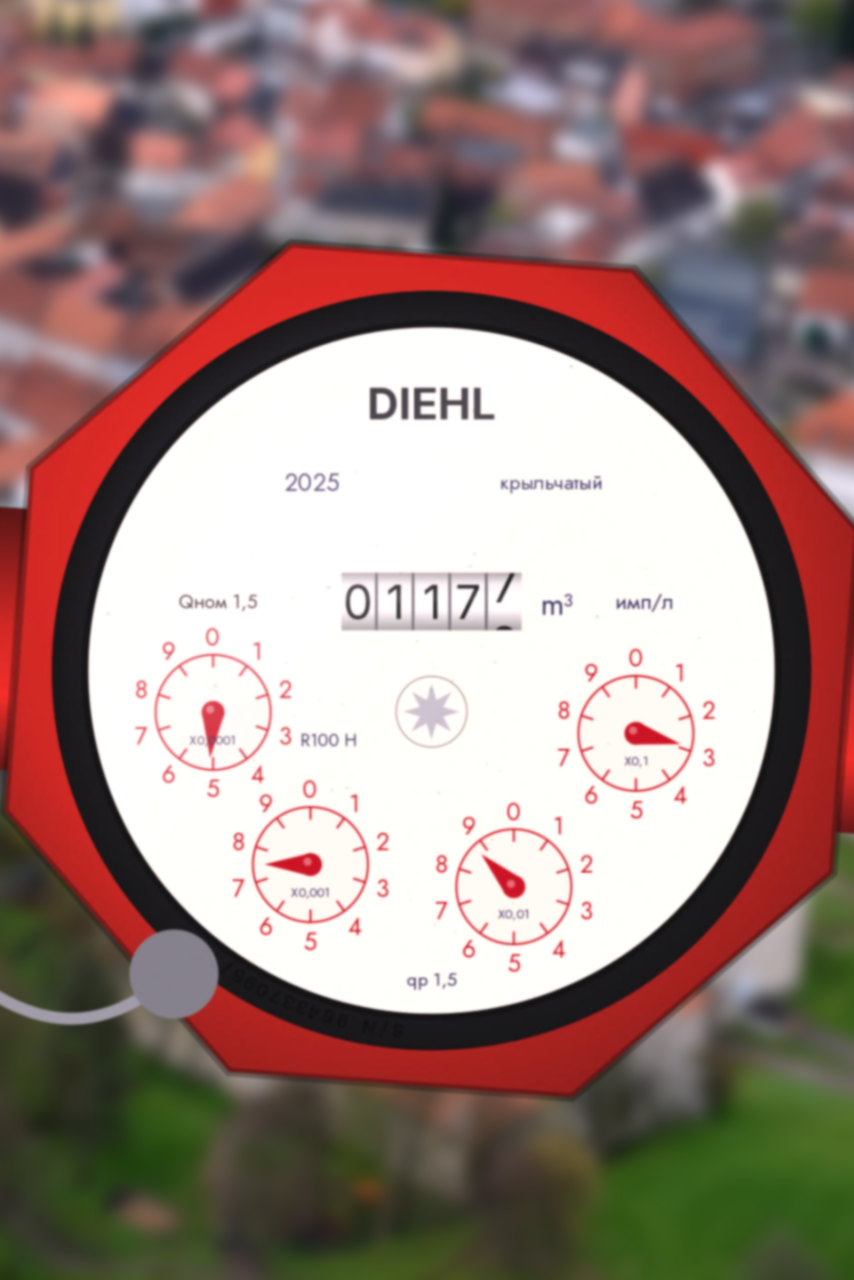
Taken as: value=1177.2875 unit=m³
